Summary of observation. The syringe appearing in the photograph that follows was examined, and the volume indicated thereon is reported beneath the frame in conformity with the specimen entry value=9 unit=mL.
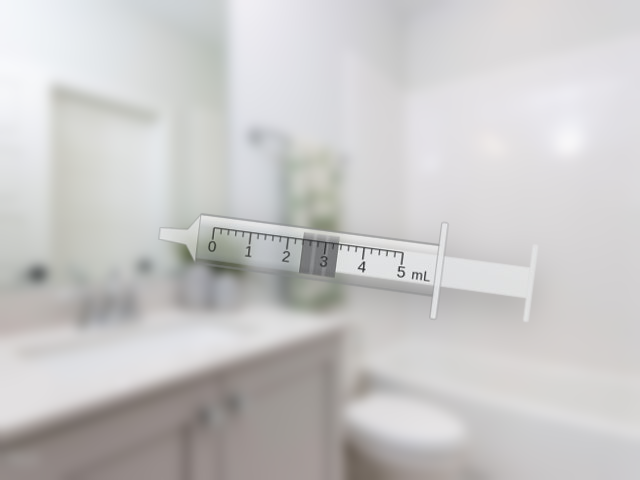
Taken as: value=2.4 unit=mL
